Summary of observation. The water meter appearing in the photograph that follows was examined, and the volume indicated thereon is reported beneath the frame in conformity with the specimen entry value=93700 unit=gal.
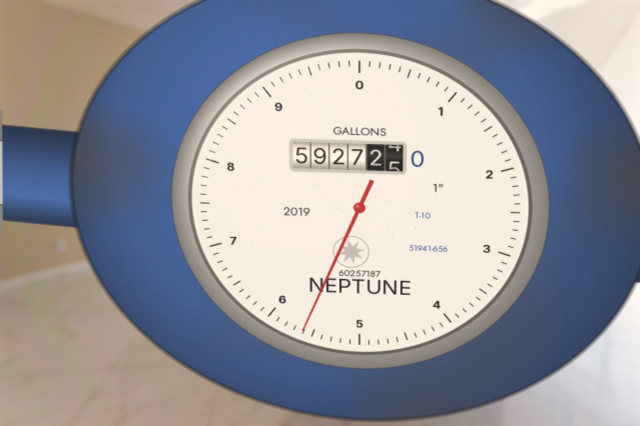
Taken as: value=5927245.6 unit=gal
